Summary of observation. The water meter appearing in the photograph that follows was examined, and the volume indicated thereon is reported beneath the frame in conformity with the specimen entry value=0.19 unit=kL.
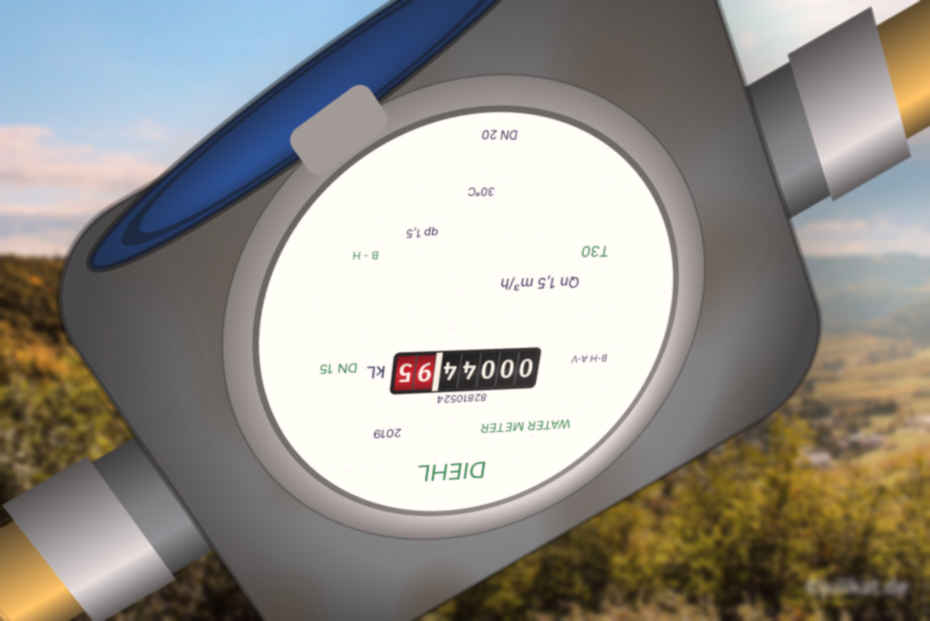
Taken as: value=44.95 unit=kL
